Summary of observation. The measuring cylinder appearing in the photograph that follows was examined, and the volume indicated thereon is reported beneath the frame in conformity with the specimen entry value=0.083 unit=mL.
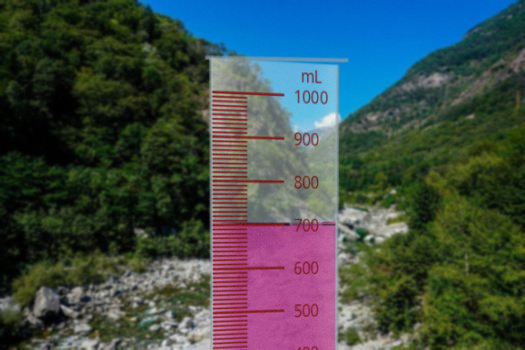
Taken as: value=700 unit=mL
